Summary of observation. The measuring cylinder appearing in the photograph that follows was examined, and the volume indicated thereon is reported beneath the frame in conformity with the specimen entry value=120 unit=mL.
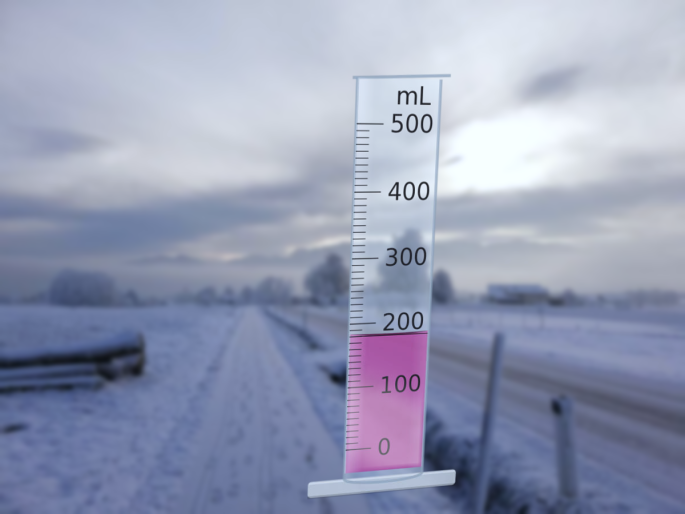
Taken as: value=180 unit=mL
